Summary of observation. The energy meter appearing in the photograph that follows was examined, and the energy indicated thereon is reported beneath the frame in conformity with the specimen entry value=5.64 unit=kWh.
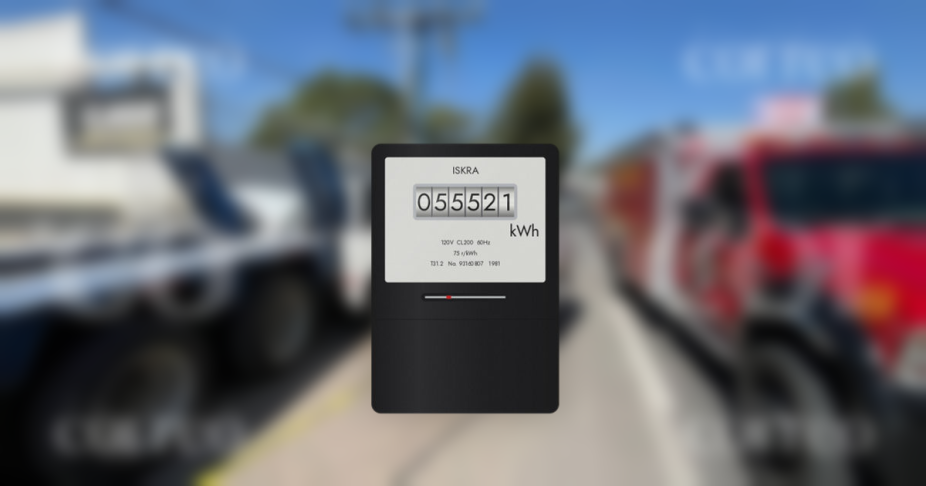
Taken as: value=55521 unit=kWh
